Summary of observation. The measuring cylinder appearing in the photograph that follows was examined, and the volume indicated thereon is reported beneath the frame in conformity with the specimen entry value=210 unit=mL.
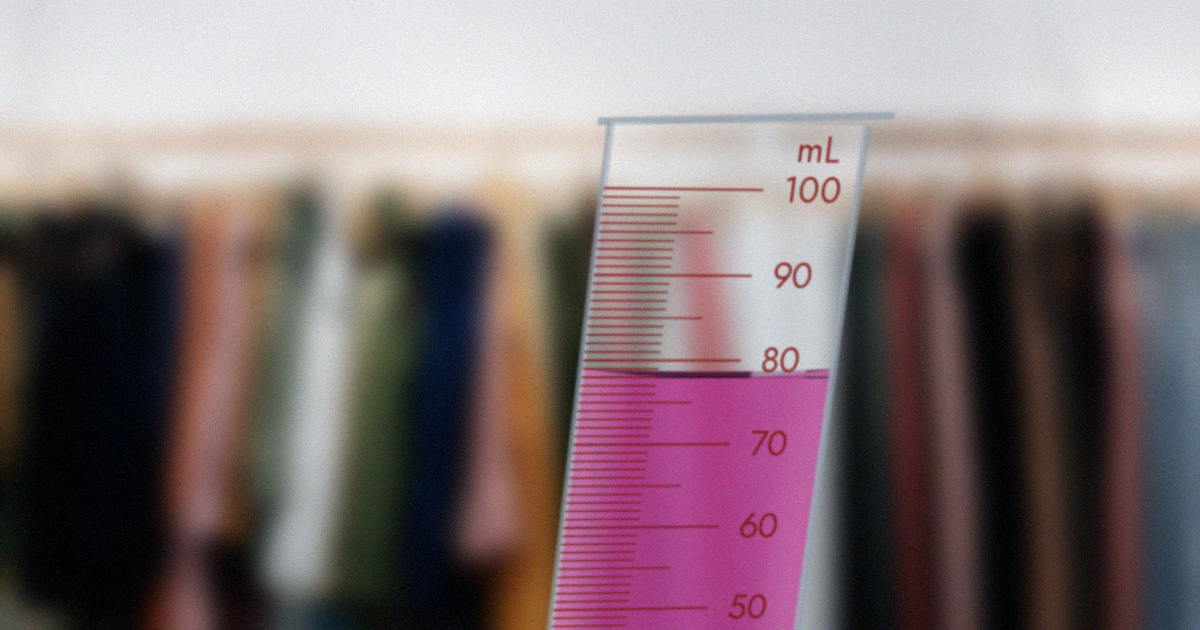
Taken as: value=78 unit=mL
